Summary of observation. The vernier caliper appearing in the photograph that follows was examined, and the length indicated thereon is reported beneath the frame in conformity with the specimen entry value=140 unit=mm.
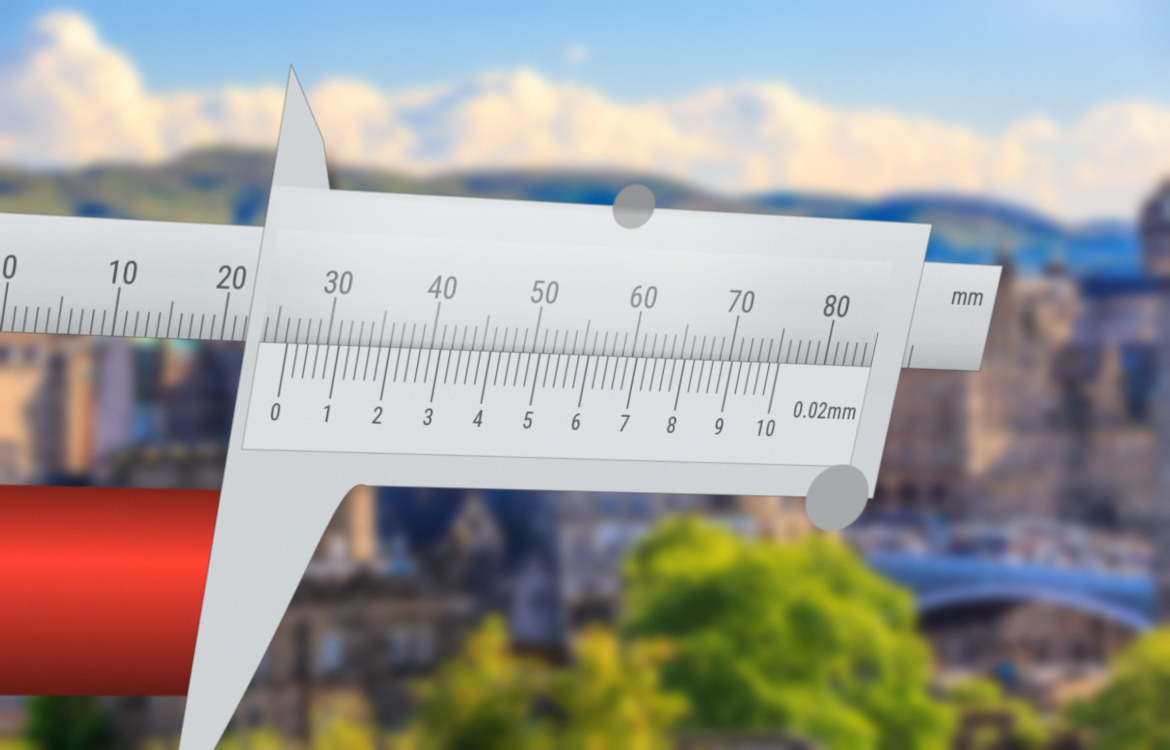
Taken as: value=26.2 unit=mm
